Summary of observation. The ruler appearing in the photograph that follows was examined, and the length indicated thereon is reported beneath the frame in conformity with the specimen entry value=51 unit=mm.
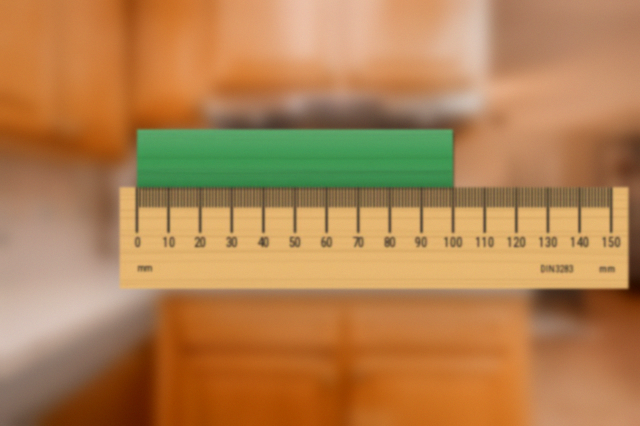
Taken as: value=100 unit=mm
